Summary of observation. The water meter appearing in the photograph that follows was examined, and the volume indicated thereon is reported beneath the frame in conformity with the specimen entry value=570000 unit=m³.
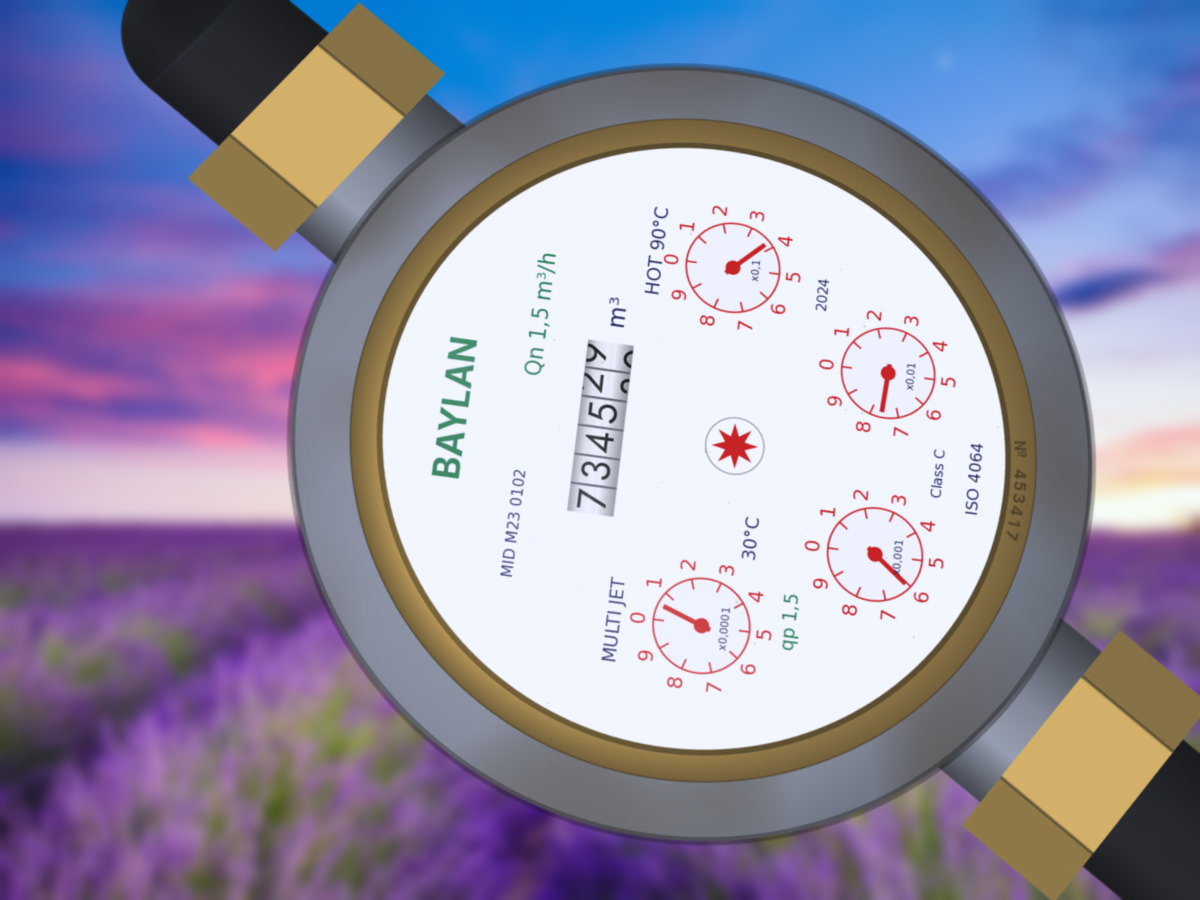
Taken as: value=734529.3760 unit=m³
